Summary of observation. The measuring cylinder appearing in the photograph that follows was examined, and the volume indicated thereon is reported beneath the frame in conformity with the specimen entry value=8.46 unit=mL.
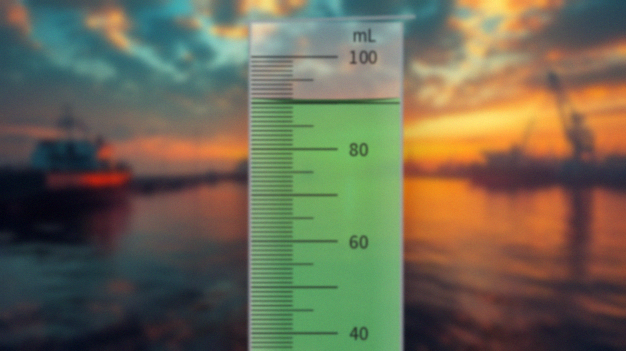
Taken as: value=90 unit=mL
